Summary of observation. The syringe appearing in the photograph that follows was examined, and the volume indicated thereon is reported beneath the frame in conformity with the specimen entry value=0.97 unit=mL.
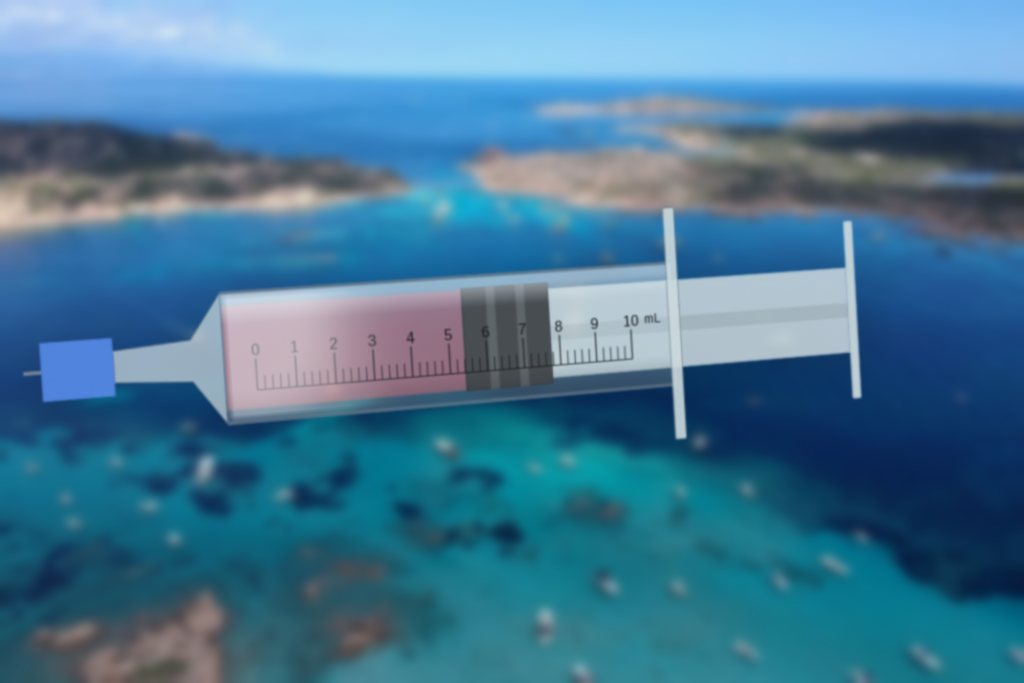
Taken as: value=5.4 unit=mL
